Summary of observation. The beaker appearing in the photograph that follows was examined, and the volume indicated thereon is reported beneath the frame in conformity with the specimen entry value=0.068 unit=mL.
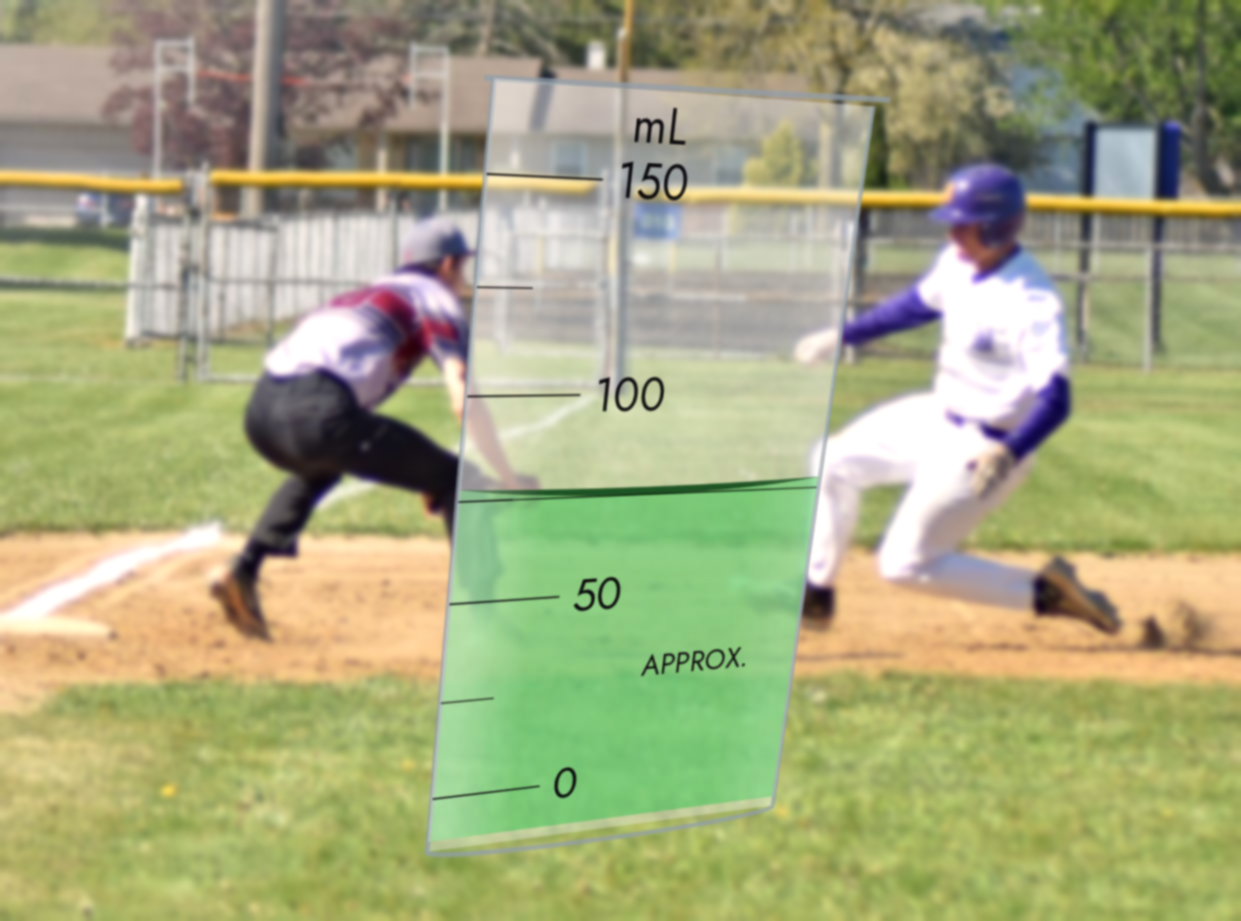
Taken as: value=75 unit=mL
